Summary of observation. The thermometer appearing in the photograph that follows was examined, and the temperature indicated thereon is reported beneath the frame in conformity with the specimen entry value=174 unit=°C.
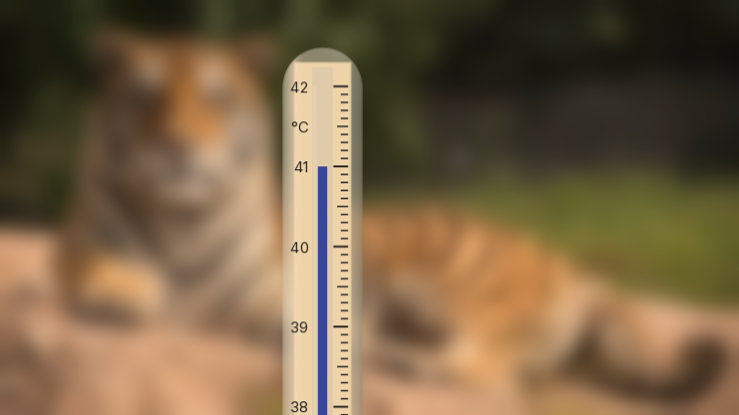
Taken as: value=41 unit=°C
